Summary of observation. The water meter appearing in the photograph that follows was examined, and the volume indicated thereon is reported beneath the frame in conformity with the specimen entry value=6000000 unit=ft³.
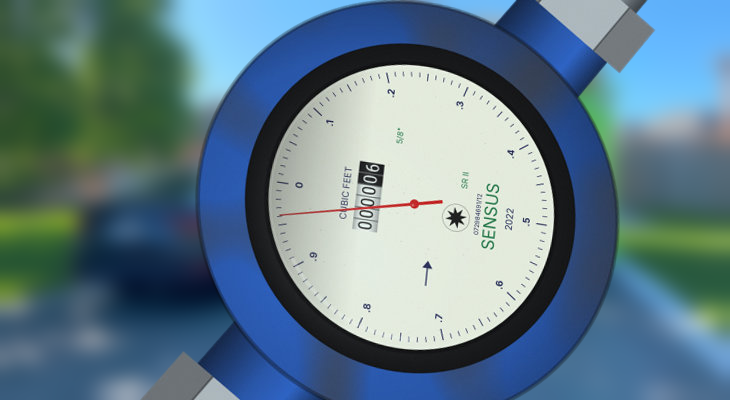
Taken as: value=5.96 unit=ft³
